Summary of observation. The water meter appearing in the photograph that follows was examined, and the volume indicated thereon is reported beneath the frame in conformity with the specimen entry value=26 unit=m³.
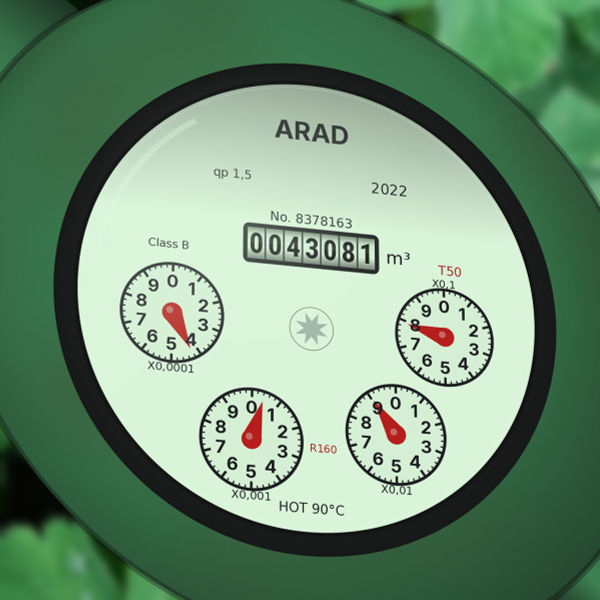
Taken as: value=43081.7904 unit=m³
